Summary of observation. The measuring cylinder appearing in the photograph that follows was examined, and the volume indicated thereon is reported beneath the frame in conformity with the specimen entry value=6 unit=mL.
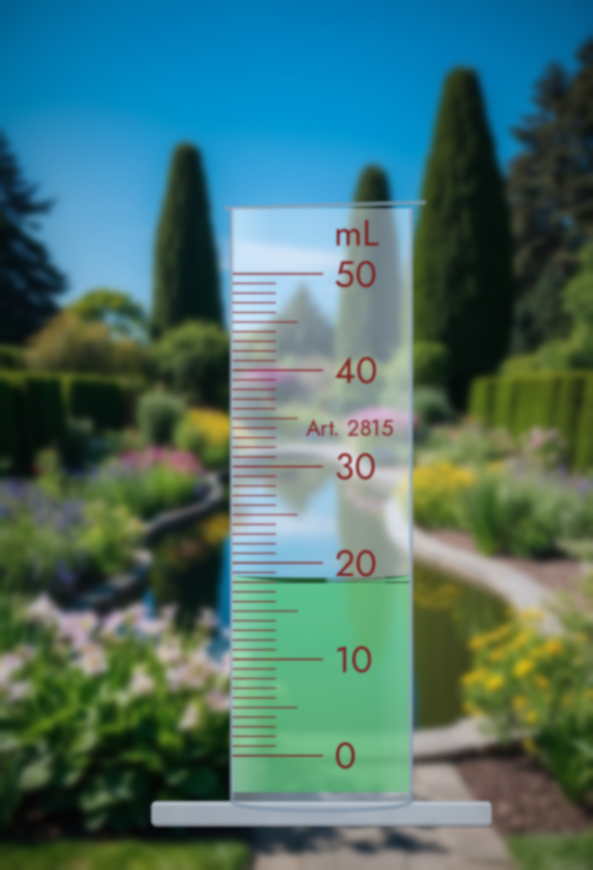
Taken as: value=18 unit=mL
